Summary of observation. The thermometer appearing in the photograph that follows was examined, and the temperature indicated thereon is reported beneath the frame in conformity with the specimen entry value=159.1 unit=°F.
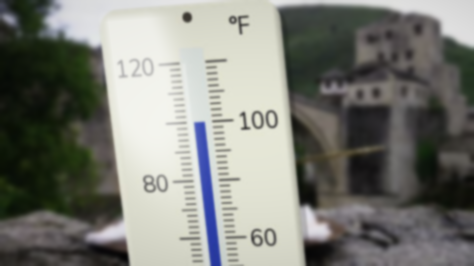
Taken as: value=100 unit=°F
